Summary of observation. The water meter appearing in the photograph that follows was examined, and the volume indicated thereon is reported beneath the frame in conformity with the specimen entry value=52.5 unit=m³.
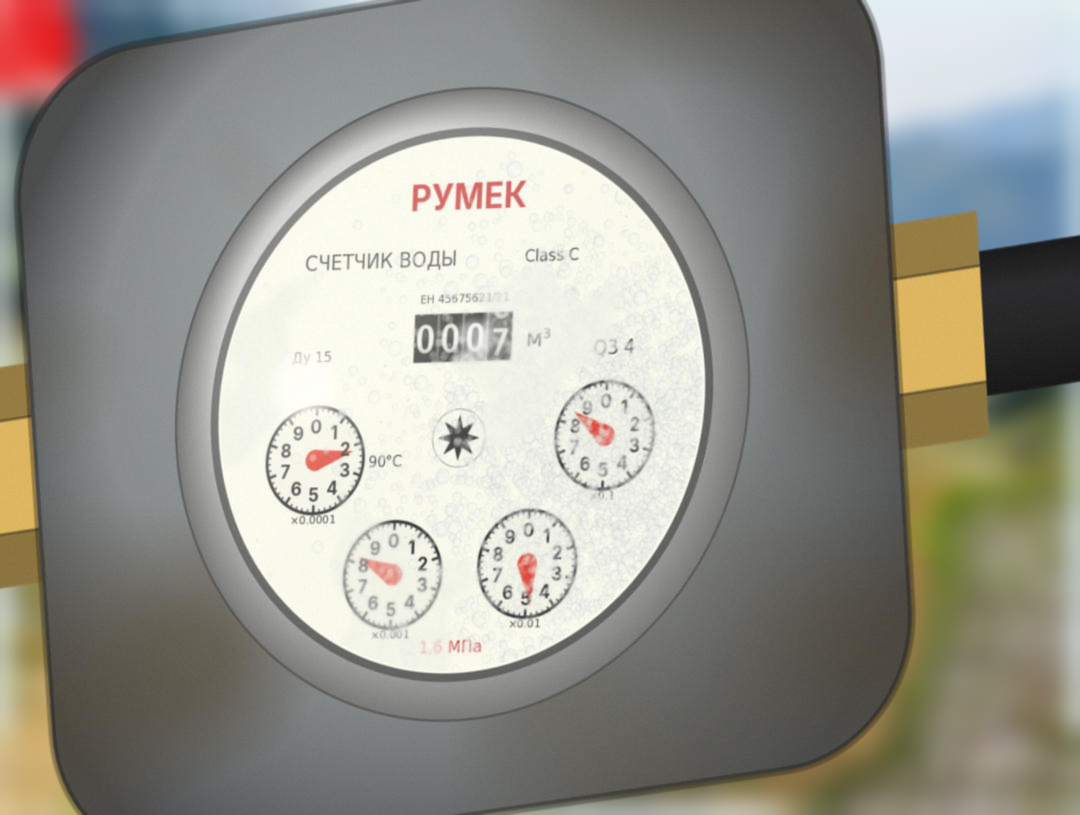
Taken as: value=6.8482 unit=m³
